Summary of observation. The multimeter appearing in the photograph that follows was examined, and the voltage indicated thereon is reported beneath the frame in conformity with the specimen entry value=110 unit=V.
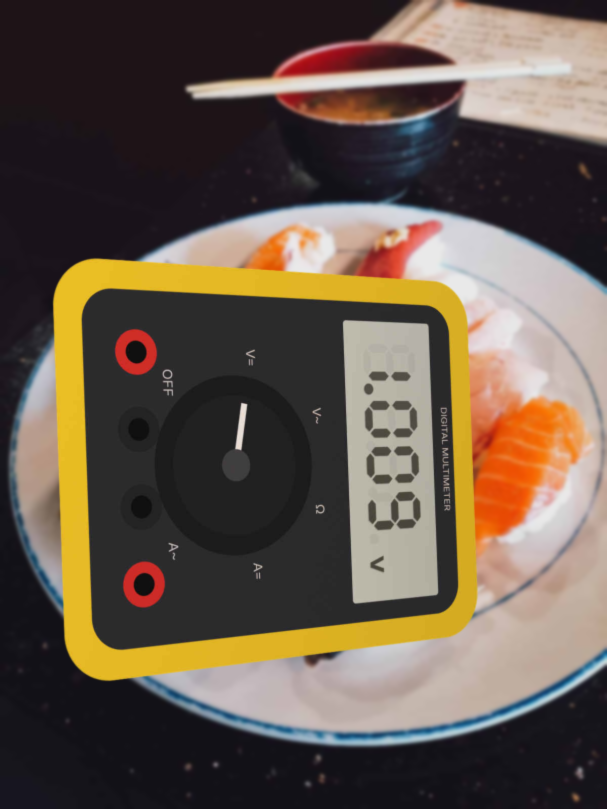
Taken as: value=1.009 unit=V
